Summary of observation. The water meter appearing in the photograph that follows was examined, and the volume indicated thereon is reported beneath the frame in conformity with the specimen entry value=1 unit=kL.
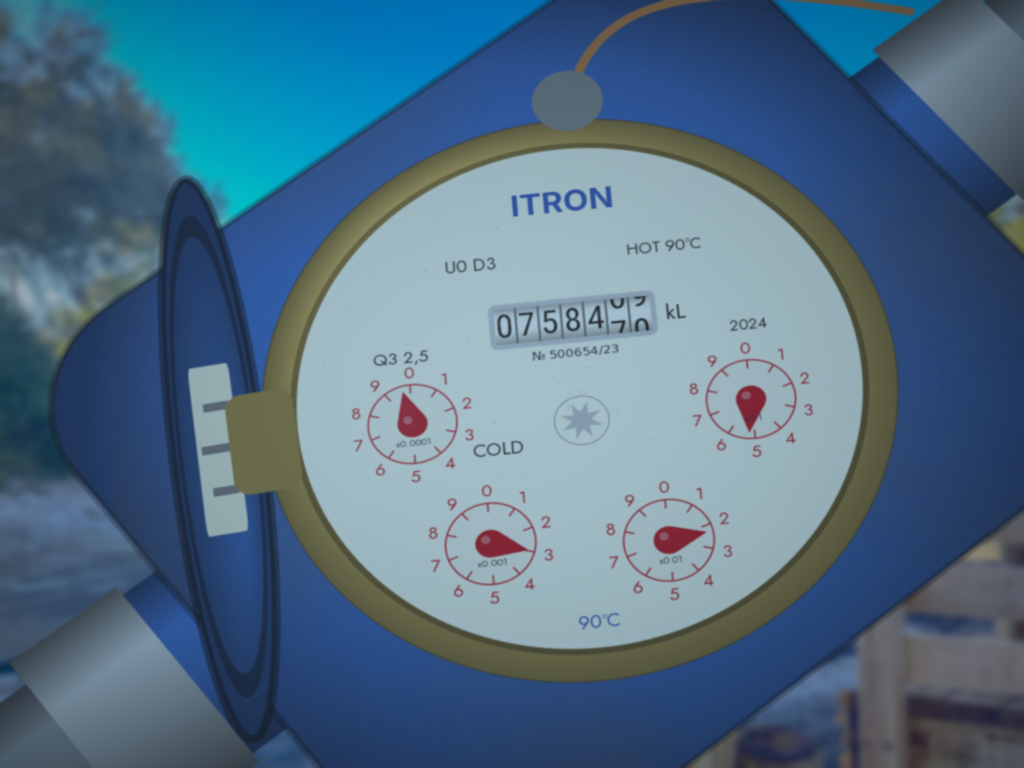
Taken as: value=758469.5229 unit=kL
